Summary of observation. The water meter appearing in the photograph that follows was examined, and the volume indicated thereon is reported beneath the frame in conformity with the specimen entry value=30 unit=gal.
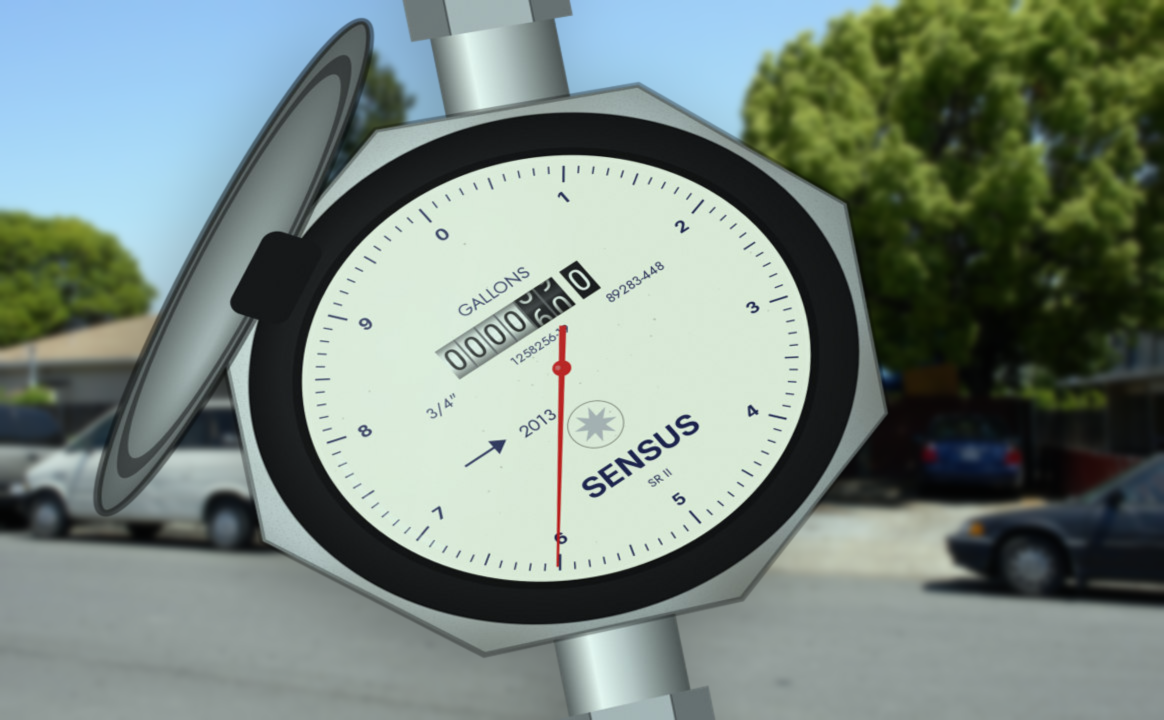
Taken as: value=596.0 unit=gal
